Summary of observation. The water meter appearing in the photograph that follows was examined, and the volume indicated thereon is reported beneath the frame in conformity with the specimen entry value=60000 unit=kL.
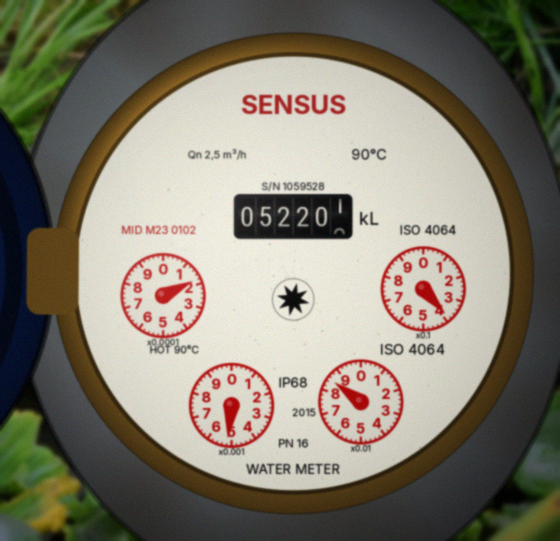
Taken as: value=52201.3851 unit=kL
